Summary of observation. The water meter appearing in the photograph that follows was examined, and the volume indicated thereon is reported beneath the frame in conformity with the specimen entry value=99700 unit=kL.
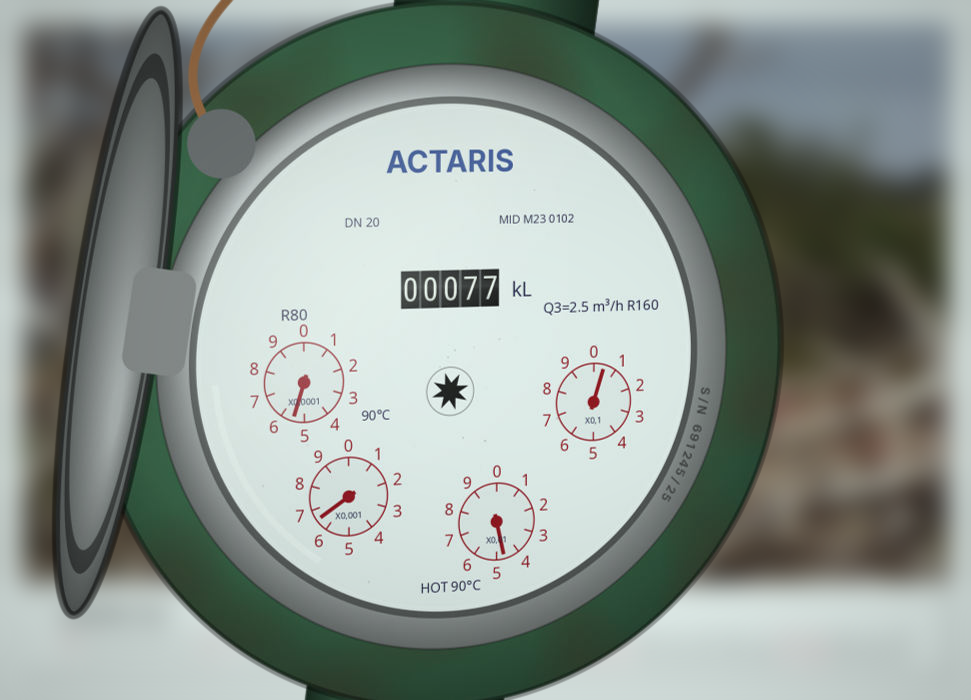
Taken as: value=77.0465 unit=kL
